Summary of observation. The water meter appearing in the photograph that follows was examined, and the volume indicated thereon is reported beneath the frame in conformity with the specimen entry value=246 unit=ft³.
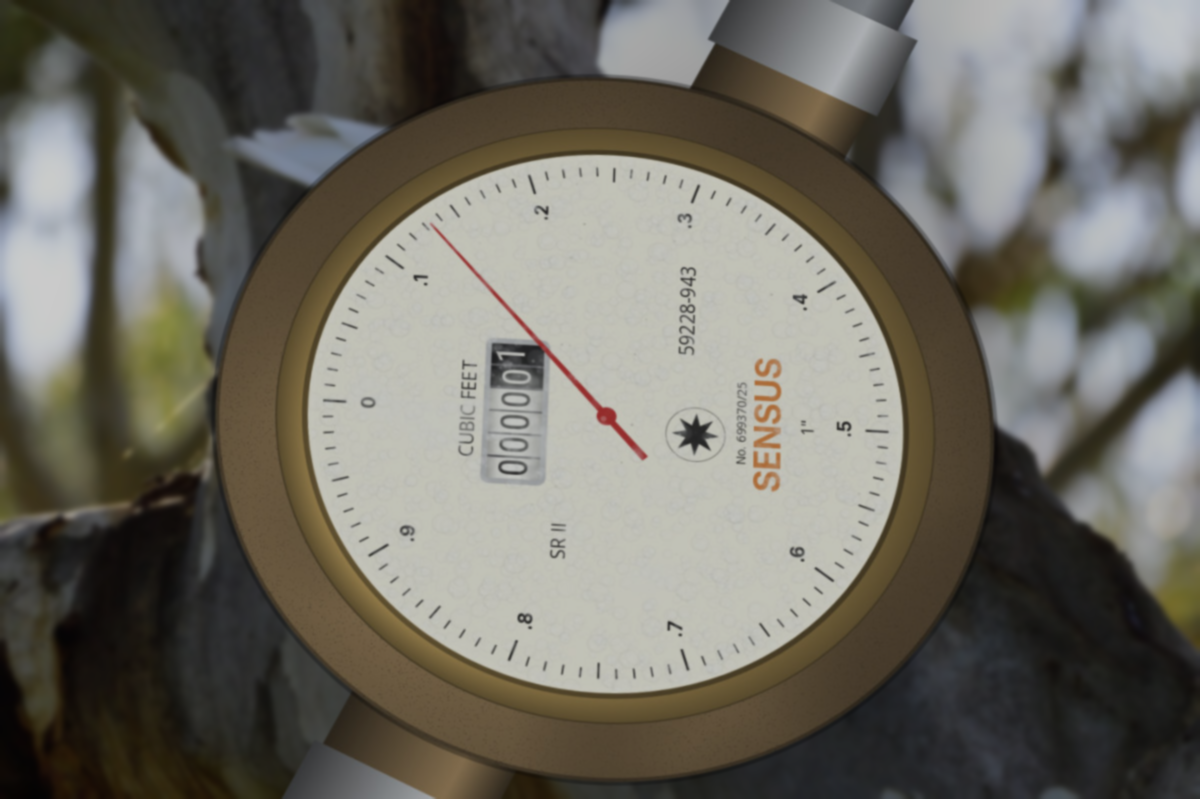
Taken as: value=1.13 unit=ft³
